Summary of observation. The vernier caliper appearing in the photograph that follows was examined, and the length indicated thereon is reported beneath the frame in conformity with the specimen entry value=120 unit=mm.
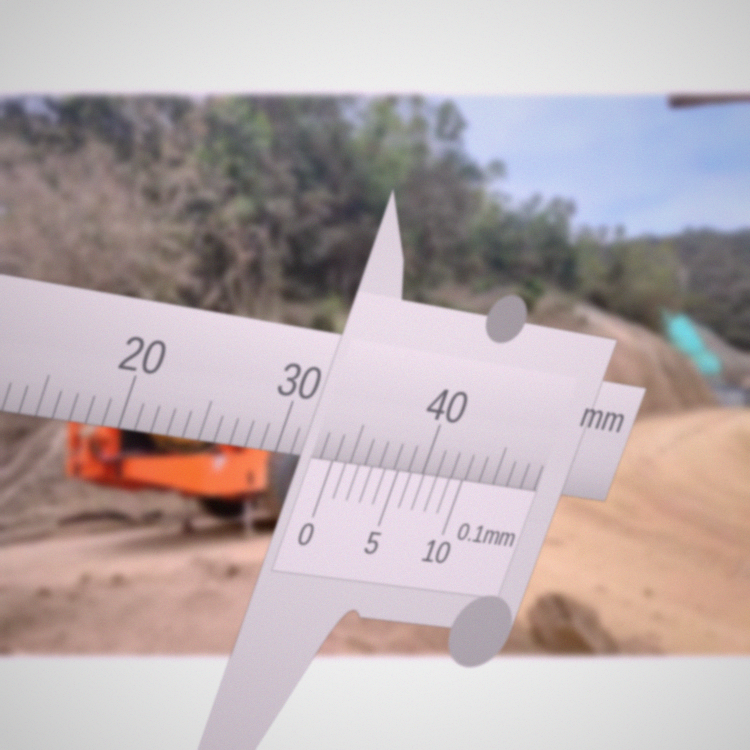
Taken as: value=33.8 unit=mm
